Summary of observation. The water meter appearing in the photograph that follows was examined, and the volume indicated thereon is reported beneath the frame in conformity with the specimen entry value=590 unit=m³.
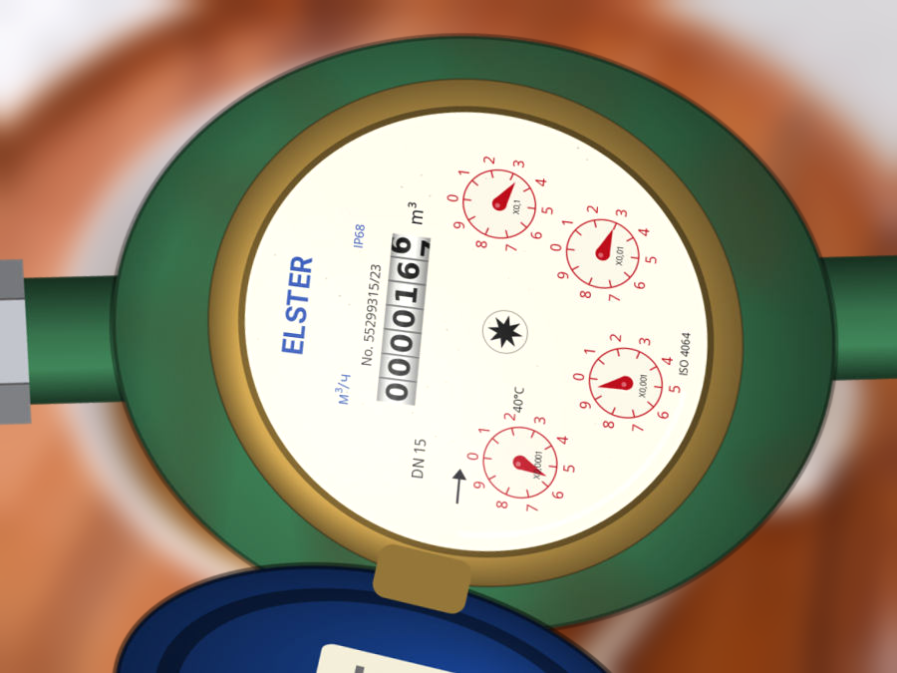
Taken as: value=166.3295 unit=m³
